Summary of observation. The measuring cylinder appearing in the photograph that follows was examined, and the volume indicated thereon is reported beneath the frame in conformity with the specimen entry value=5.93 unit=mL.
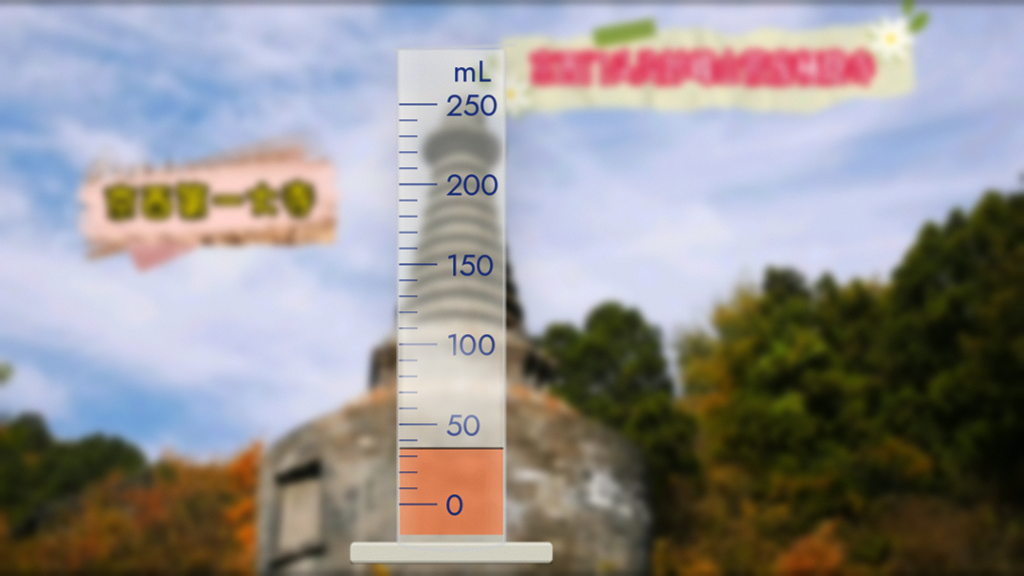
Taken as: value=35 unit=mL
